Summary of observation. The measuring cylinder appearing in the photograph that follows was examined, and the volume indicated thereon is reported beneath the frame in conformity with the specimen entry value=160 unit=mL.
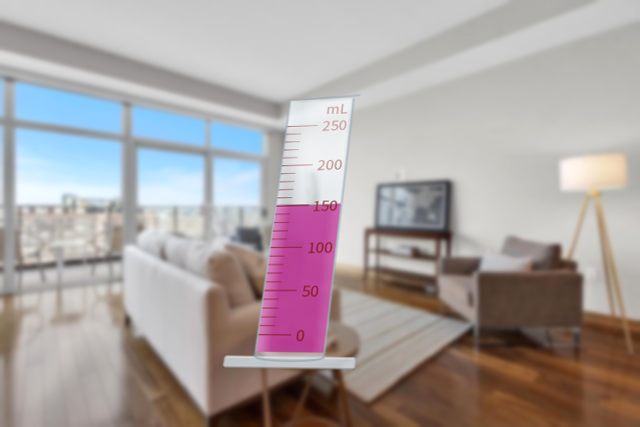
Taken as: value=150 unit=mL
